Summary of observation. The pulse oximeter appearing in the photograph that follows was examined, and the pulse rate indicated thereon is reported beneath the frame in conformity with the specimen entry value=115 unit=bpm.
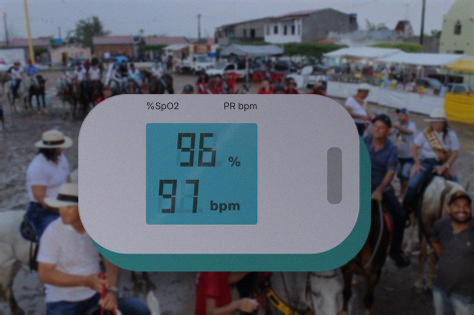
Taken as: value=97 unit=bpm
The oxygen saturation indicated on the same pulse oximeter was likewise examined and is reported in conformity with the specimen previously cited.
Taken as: value=96 unit=%
